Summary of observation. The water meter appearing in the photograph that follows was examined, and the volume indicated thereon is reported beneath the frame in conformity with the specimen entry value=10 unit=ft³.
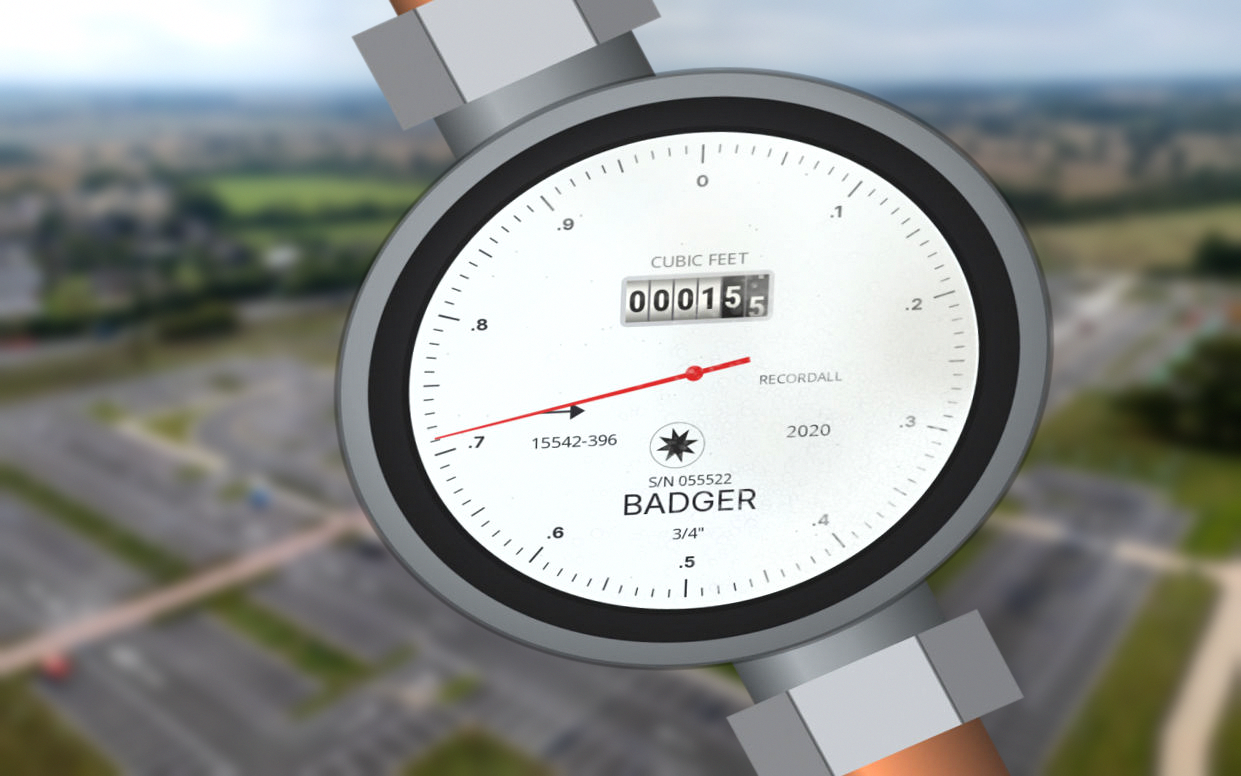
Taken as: value=154.71 unit=ft³
